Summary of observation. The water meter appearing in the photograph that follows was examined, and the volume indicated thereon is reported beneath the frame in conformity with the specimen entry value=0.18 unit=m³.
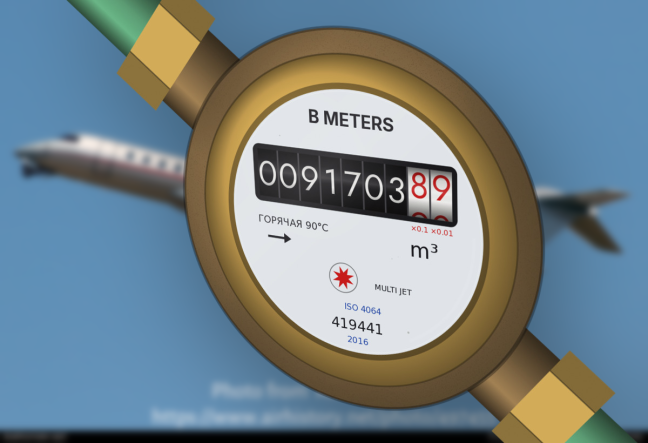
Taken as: value=91703.89 unit=m³
